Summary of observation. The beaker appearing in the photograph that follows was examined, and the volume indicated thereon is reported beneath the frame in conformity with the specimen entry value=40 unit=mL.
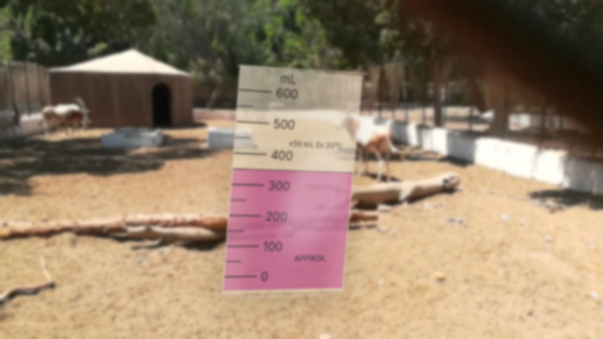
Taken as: value=350 unit=mL
